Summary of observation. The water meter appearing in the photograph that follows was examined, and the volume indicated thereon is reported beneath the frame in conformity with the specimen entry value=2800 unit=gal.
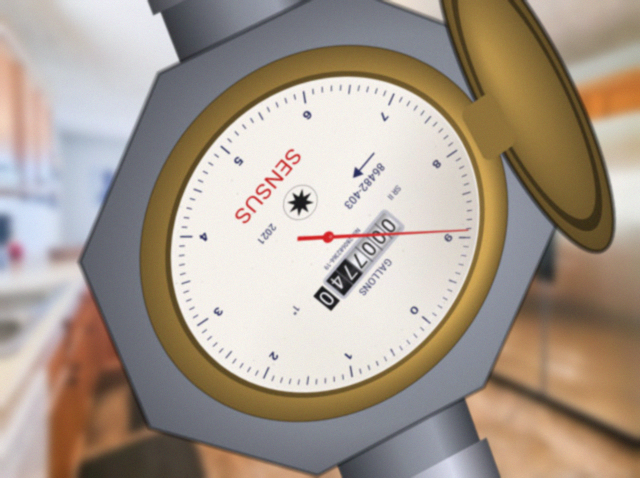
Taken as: value=7738.9 unit=gal
